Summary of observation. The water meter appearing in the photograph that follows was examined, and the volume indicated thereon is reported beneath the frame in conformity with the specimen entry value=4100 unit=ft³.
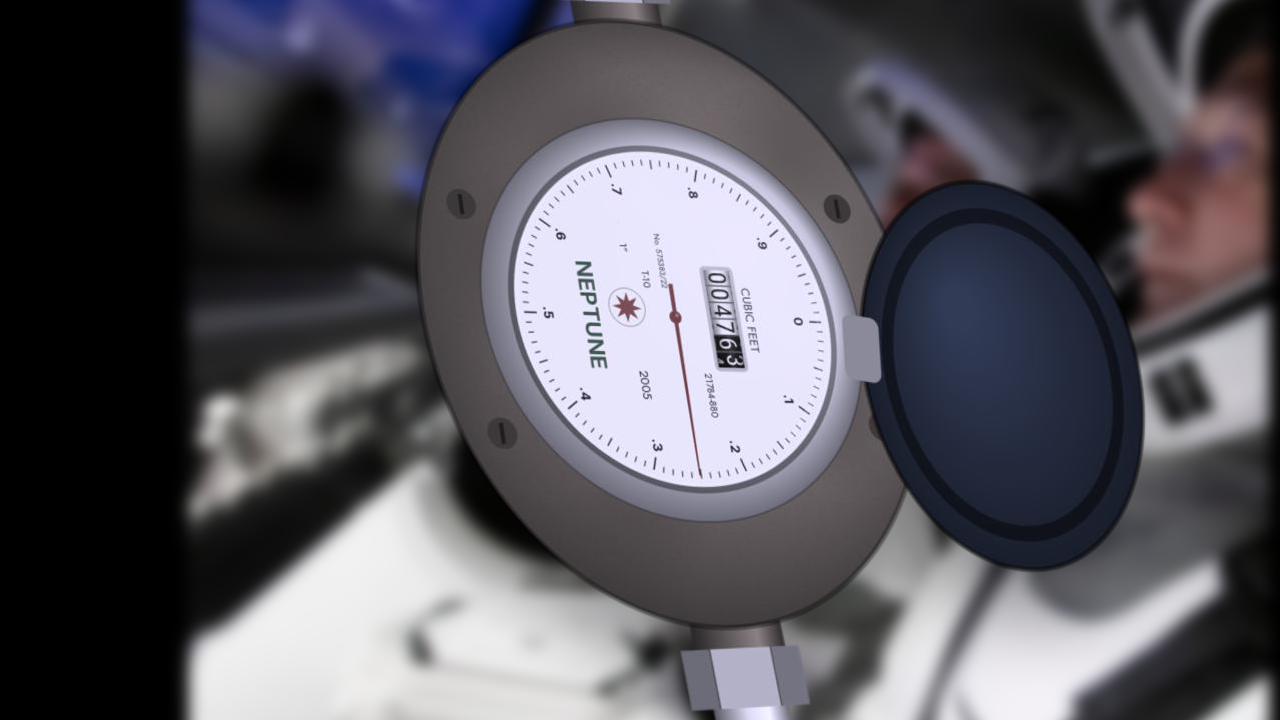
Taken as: value=4763.25 unit=ft³
